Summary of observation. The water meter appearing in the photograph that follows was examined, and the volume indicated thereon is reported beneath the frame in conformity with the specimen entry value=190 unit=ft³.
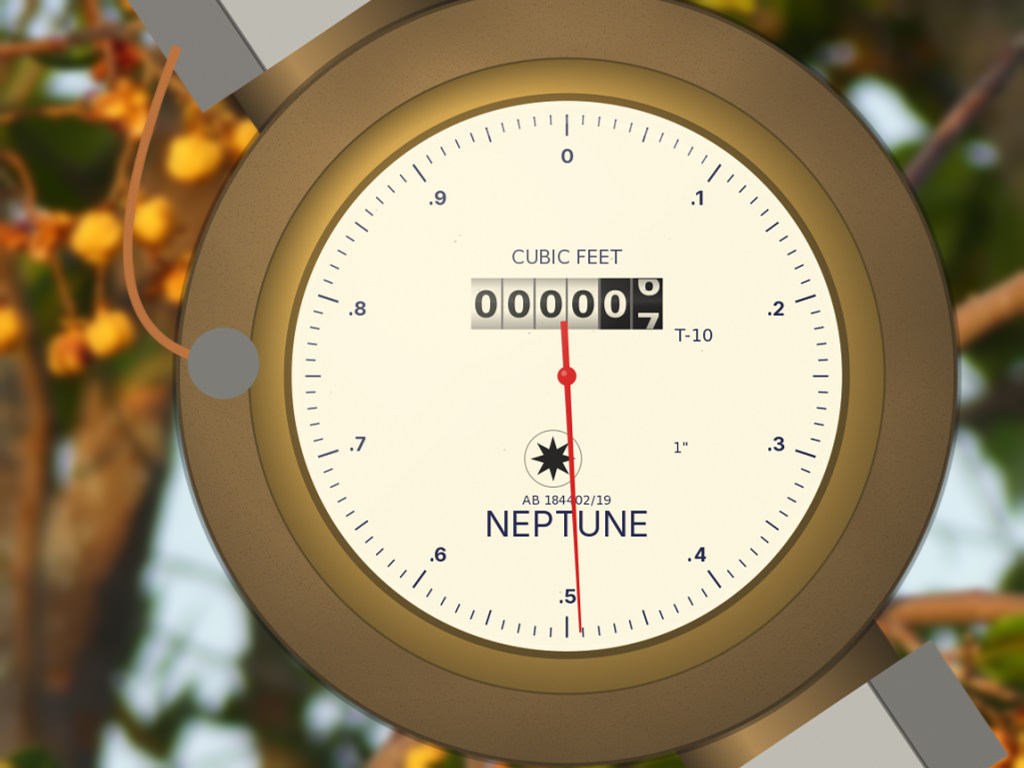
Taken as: value=6.49 unit=ft³
